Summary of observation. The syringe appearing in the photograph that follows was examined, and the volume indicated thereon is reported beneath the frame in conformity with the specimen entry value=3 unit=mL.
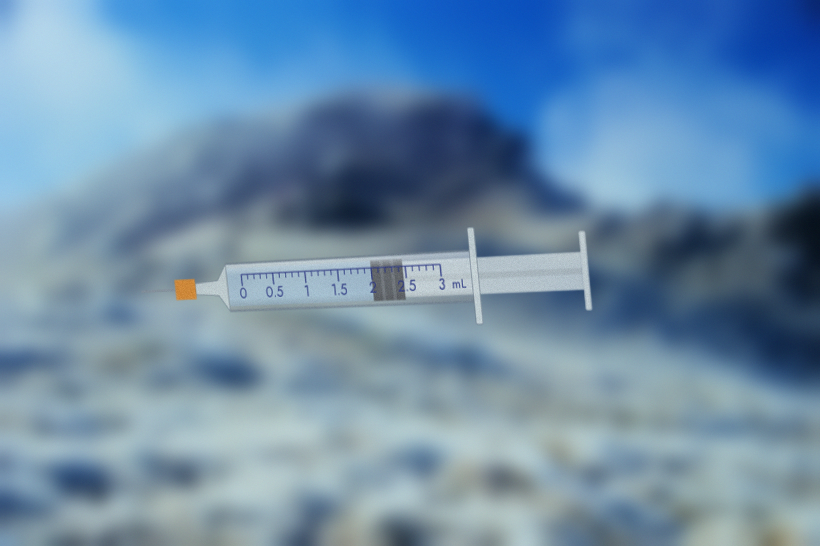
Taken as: value=2 unit=mL
